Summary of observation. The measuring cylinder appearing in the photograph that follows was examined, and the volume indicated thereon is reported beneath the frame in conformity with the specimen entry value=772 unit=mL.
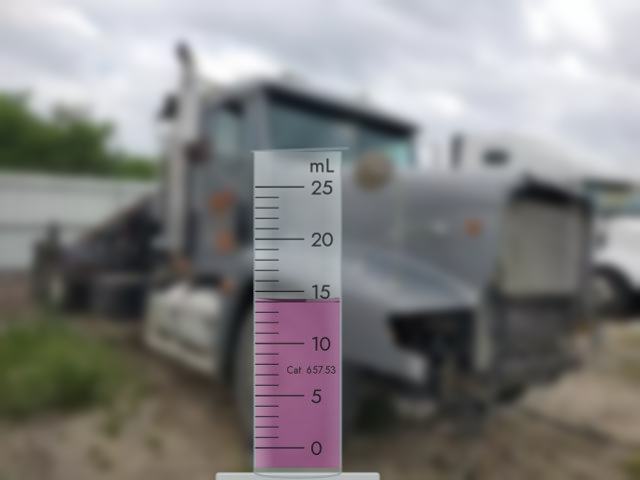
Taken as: value=14 unit=mL
